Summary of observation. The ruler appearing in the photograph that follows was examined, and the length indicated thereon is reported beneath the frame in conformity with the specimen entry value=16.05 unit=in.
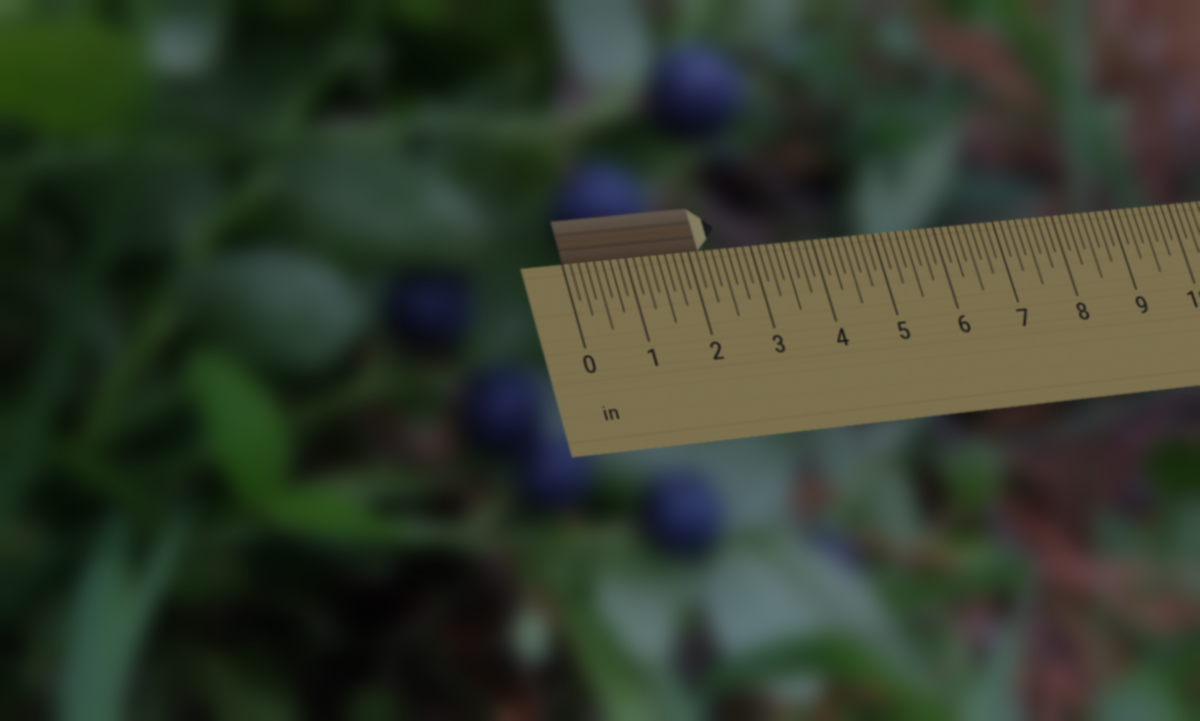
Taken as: value=2.5 unit=in
